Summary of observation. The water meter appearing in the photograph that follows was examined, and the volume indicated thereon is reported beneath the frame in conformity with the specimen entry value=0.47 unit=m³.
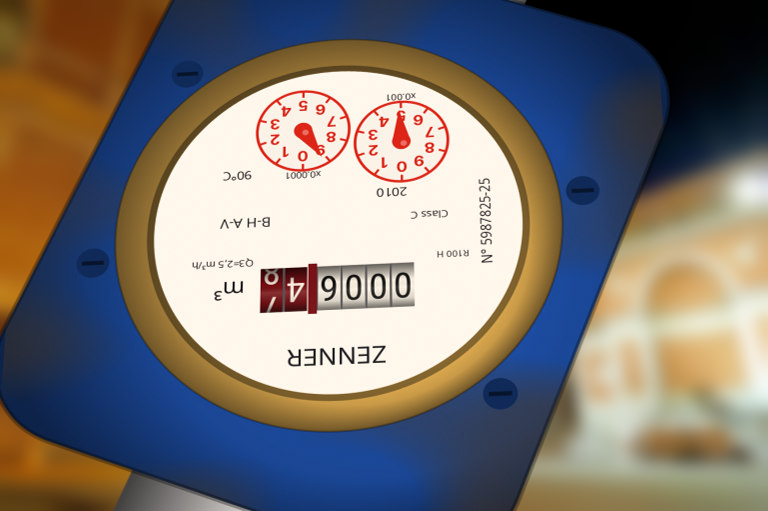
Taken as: value=6.4749 unit=m³
